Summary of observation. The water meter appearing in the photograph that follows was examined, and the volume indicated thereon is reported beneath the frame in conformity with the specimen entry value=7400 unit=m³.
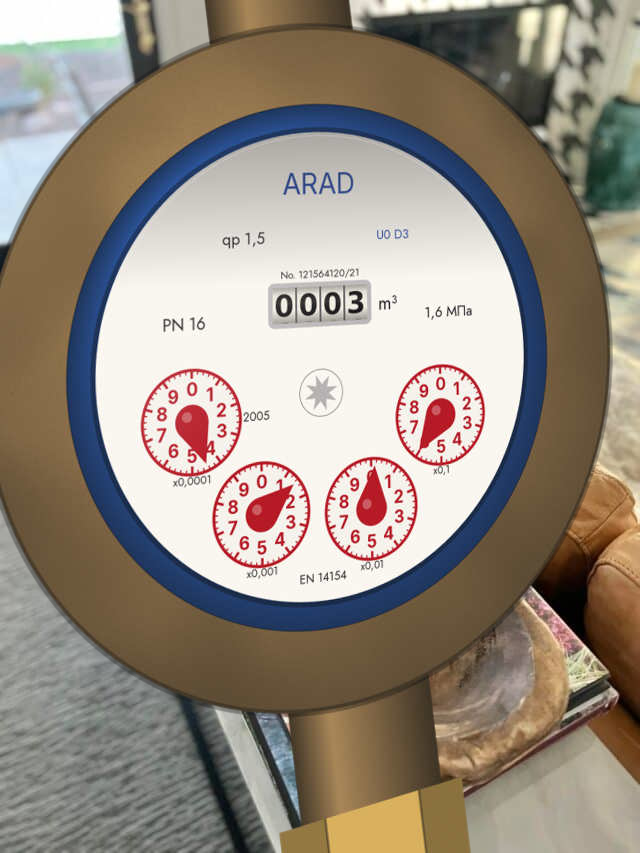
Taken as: value=3.6014 unit=m³
